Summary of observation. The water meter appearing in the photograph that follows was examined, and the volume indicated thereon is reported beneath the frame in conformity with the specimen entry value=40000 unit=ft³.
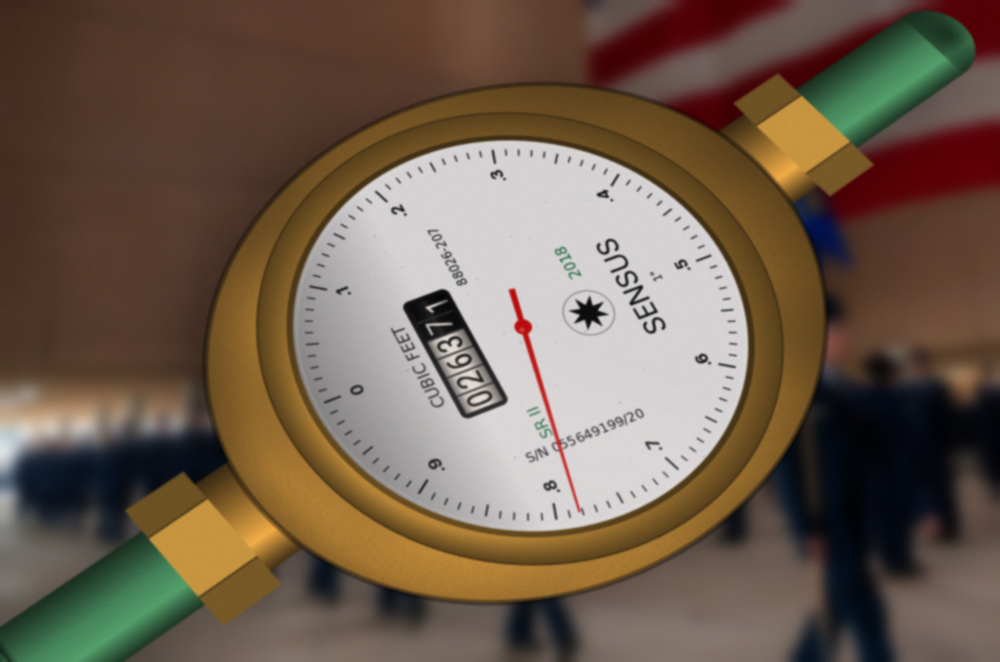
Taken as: value=26370.78 unit=ft³
